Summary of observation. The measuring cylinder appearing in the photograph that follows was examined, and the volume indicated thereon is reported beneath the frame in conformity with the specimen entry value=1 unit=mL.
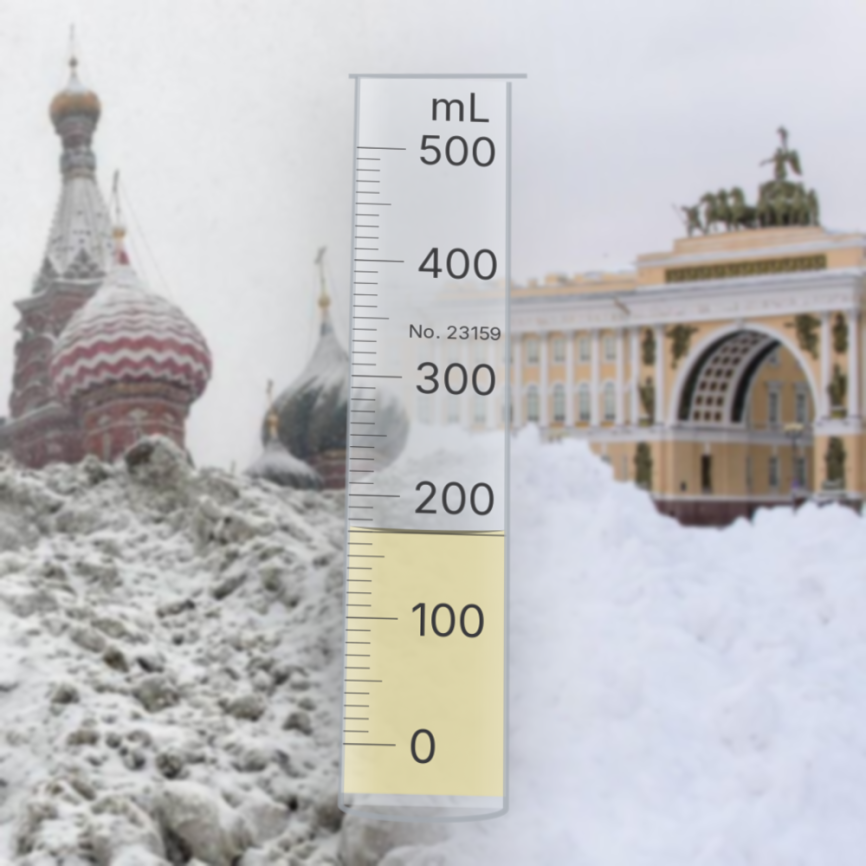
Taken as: value=170 unit=mL
